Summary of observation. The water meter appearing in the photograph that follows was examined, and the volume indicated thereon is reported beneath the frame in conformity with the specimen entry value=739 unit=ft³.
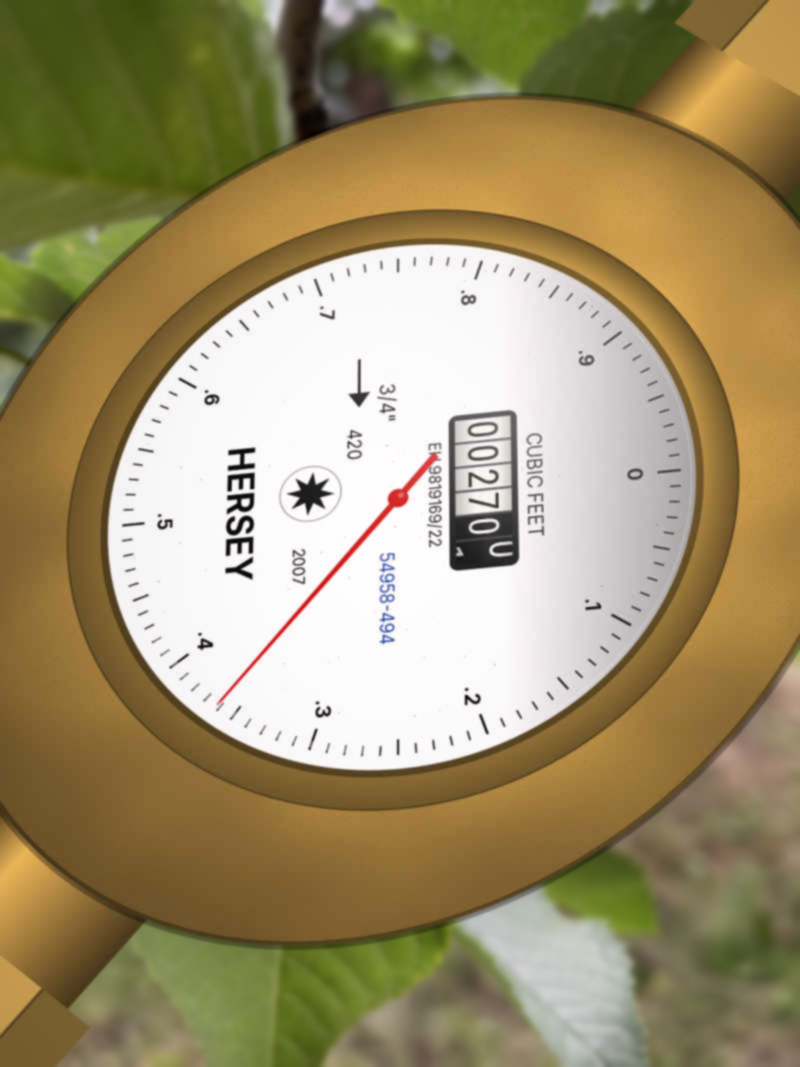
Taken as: value=2700.36 unit=ft³
